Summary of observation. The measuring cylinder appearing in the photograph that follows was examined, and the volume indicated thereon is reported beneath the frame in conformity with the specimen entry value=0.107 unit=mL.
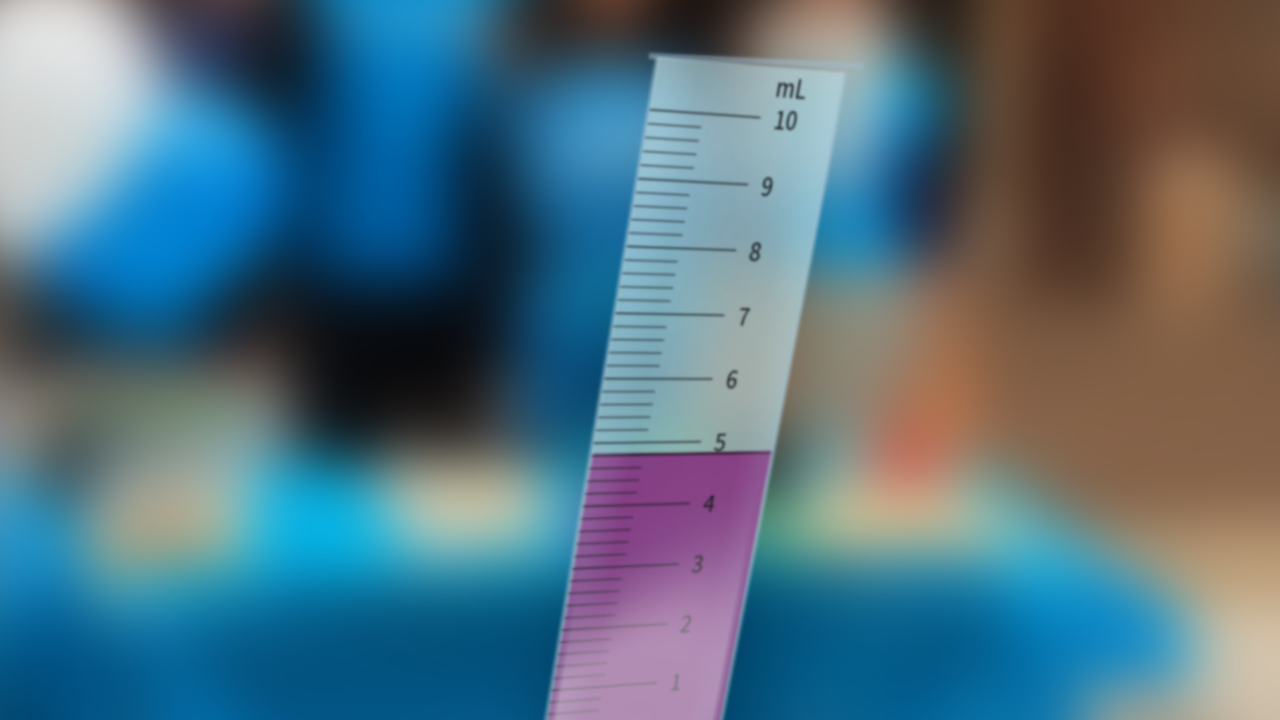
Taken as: value=4.8 unit=mL
